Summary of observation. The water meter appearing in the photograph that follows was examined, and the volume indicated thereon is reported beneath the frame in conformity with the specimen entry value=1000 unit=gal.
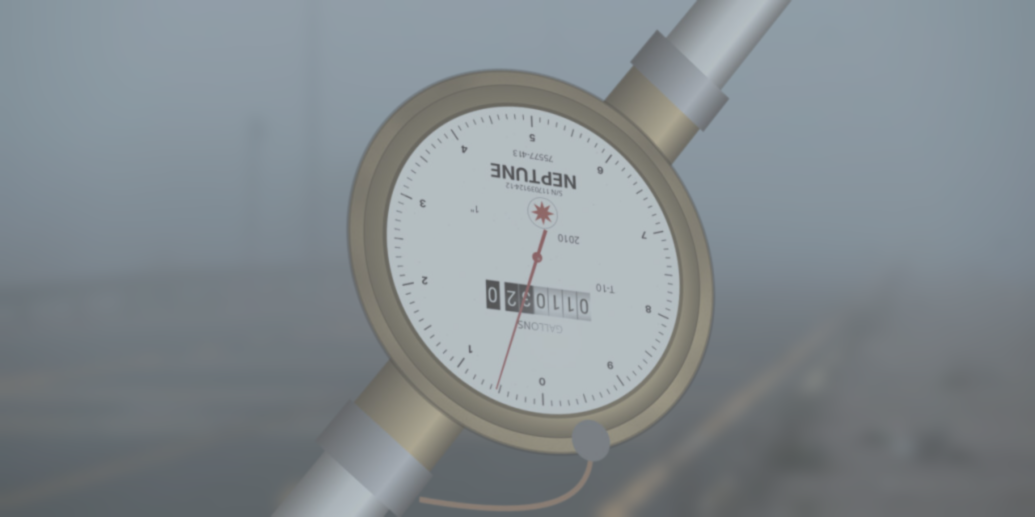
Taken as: value=110320.5 unit=gal
